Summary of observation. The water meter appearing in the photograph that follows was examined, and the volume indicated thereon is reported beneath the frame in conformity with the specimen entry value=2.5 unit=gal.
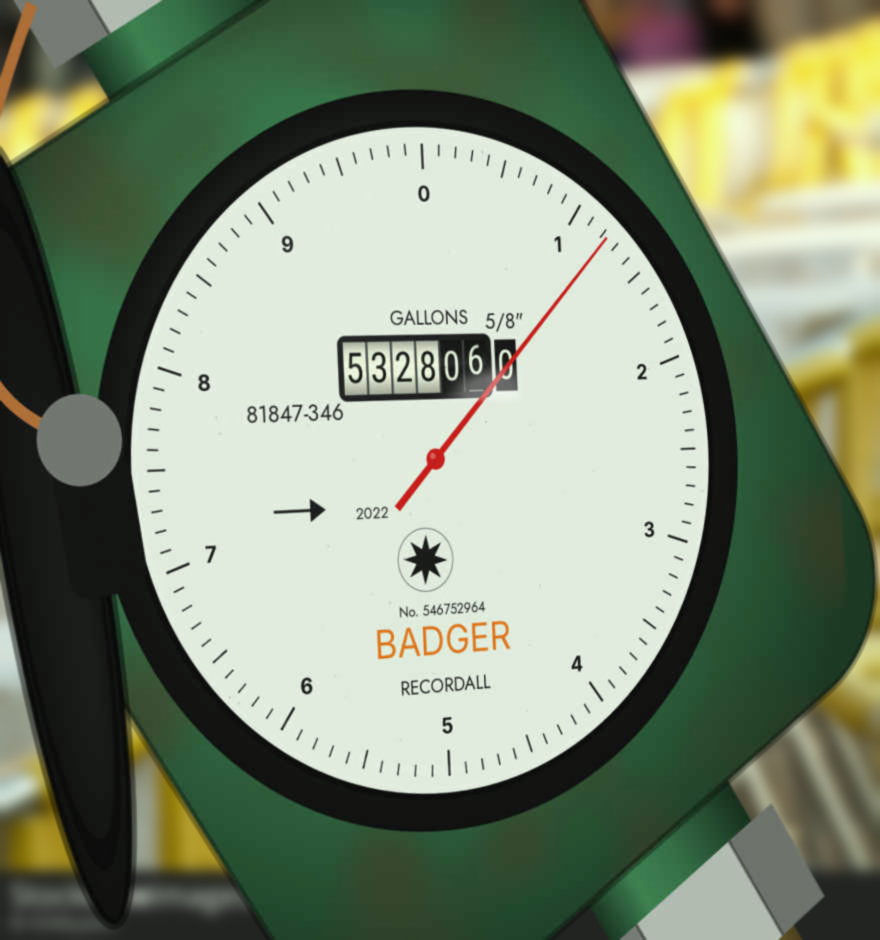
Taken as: value=5328061.2 unit=gal
